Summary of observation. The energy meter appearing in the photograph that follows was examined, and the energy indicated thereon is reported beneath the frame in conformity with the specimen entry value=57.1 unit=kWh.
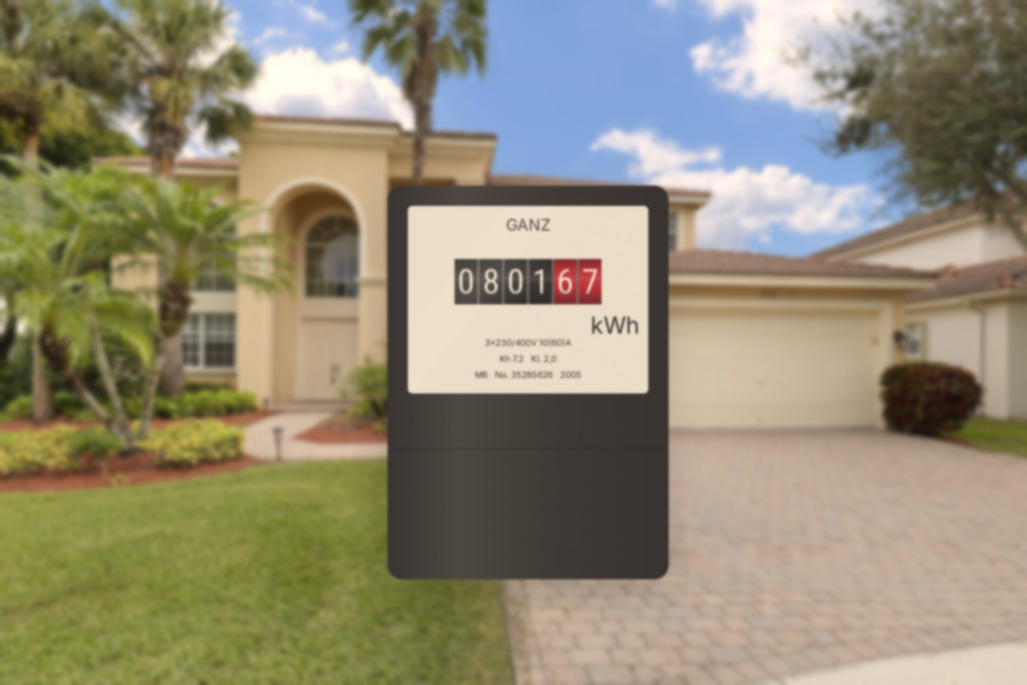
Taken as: value=801.67 unit=kWh
